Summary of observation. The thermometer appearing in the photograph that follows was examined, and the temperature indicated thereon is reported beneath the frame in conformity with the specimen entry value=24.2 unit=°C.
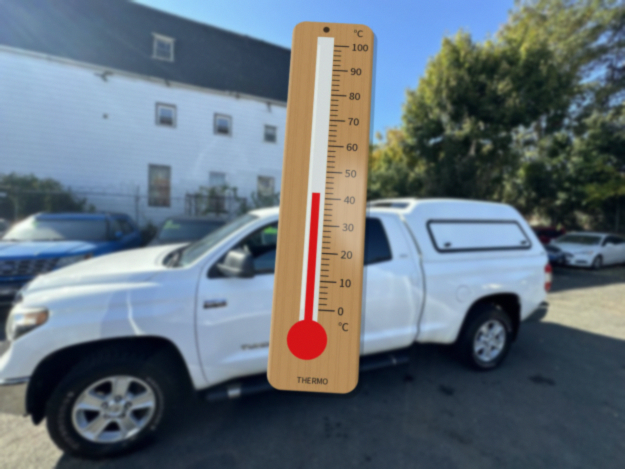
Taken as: value=42 unit=°C
